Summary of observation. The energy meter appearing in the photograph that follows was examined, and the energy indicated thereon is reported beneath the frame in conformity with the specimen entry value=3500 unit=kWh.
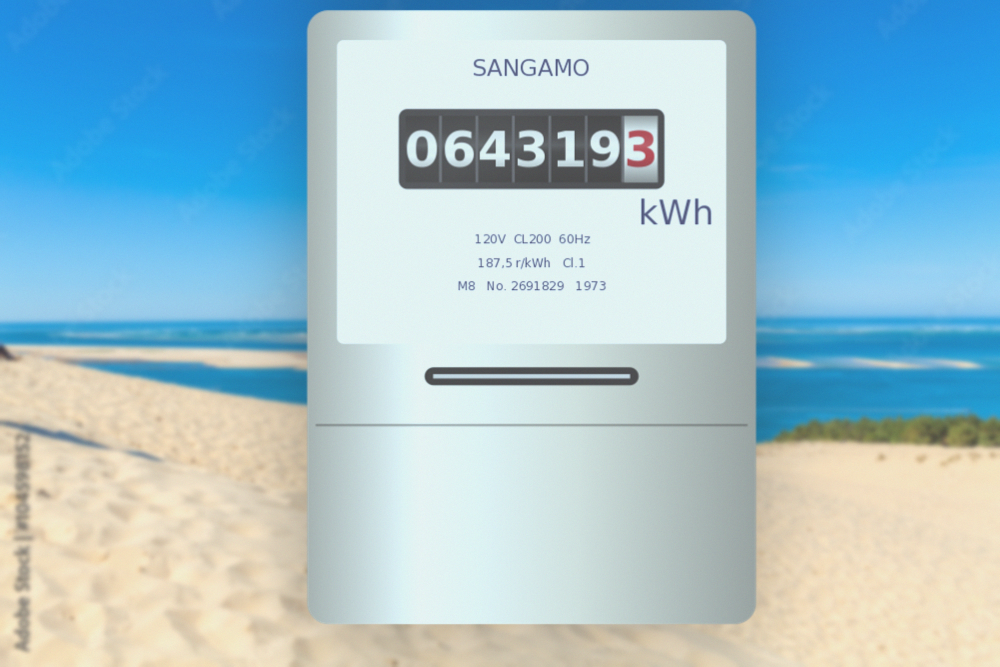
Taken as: value=64319.3 unit=kWh
